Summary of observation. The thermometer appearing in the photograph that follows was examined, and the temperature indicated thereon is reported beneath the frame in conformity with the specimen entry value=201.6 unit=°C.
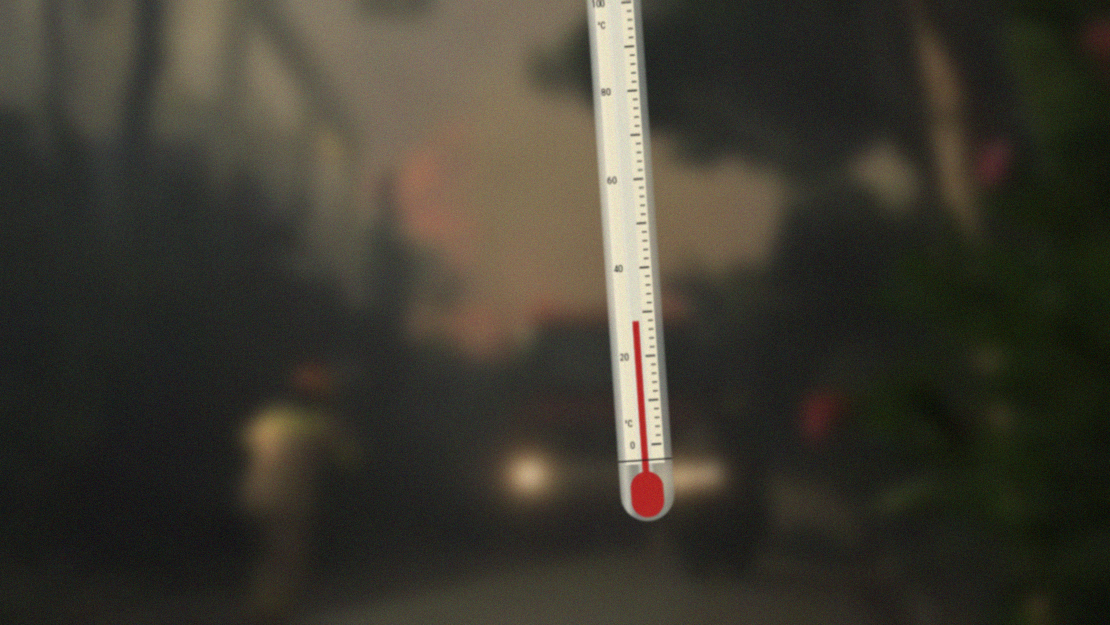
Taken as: value=28 unit=°C
